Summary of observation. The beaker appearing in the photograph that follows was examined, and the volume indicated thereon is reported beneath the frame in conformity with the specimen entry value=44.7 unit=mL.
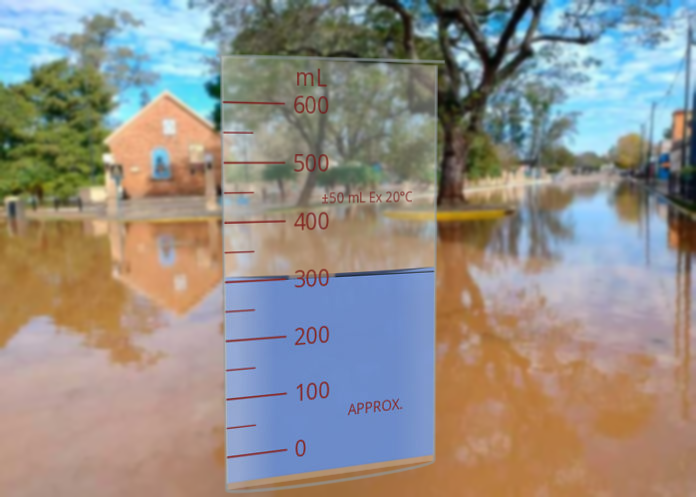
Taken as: value=300 unit=mL
